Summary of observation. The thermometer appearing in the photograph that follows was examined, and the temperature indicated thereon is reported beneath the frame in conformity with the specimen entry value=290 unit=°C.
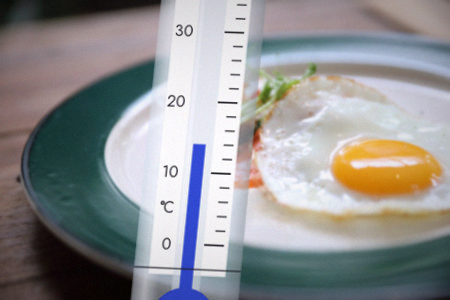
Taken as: value=14 unit=°C
